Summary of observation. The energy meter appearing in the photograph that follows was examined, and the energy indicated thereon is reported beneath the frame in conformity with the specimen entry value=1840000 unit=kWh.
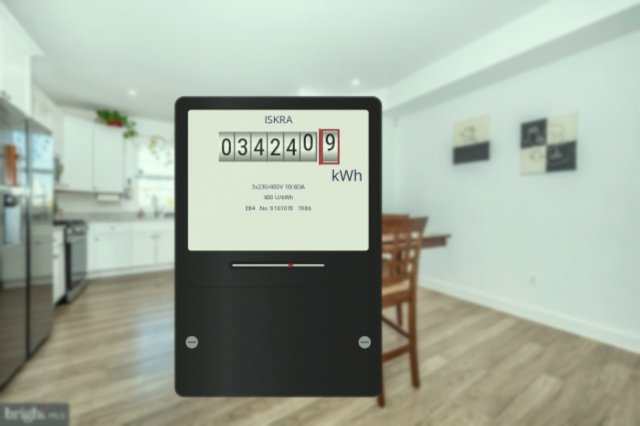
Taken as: value=34240.9 unit=kWh
